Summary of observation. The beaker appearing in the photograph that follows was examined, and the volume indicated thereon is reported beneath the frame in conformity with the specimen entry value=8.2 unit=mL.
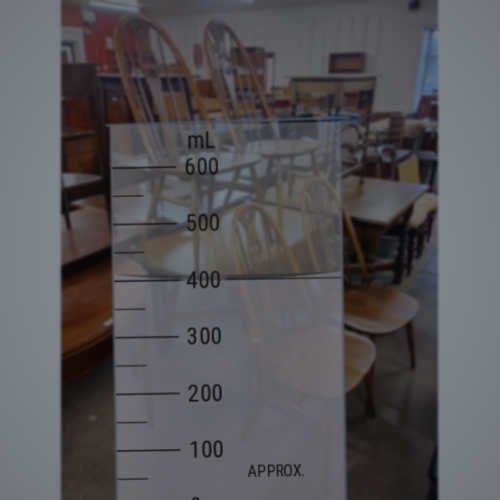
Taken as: value=400 unit=mL
